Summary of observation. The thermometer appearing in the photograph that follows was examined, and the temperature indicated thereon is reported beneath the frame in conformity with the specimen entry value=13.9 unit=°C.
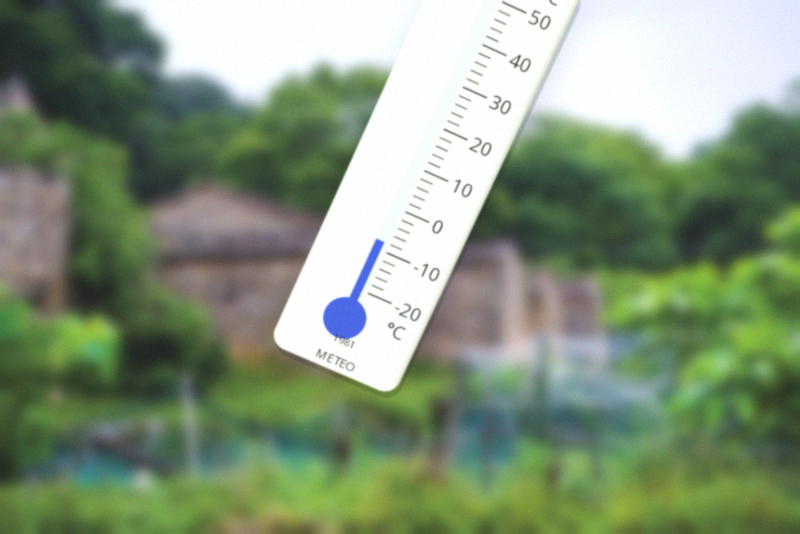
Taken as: value=-8 unit=°C
